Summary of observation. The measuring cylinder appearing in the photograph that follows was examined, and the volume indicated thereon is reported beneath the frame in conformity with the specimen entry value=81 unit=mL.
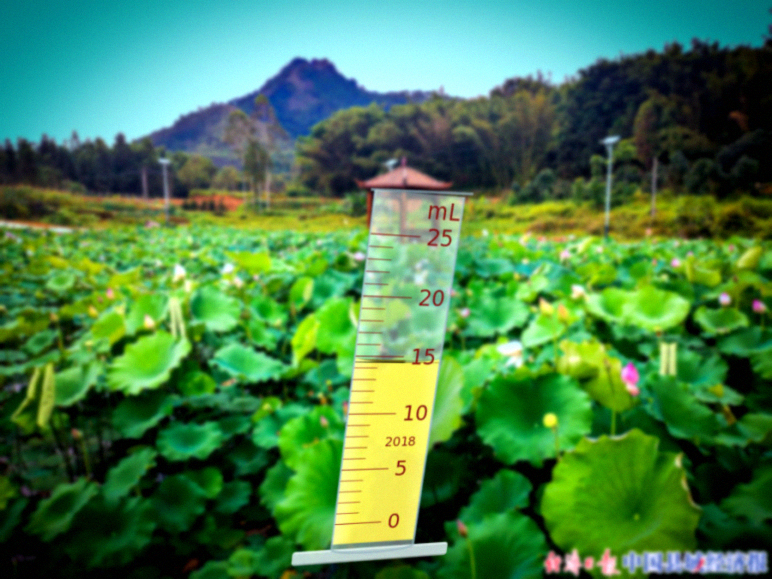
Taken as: value=14.5 unit=mL
